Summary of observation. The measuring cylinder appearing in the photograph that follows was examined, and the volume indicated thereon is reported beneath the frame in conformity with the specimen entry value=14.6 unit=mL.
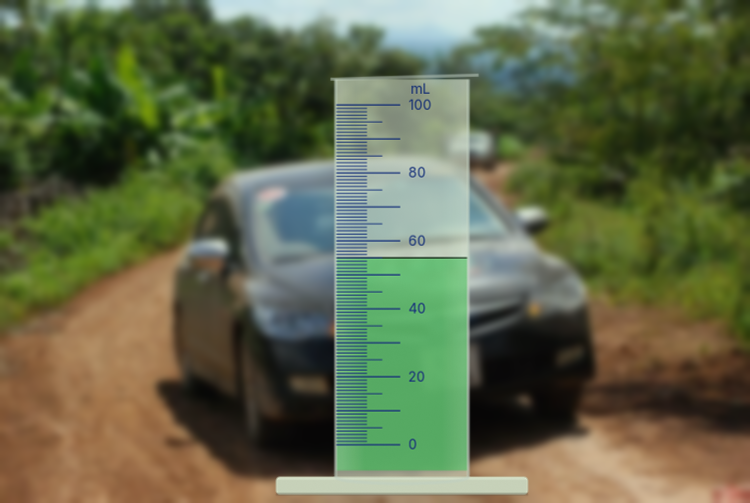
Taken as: value=55 unit=mL
